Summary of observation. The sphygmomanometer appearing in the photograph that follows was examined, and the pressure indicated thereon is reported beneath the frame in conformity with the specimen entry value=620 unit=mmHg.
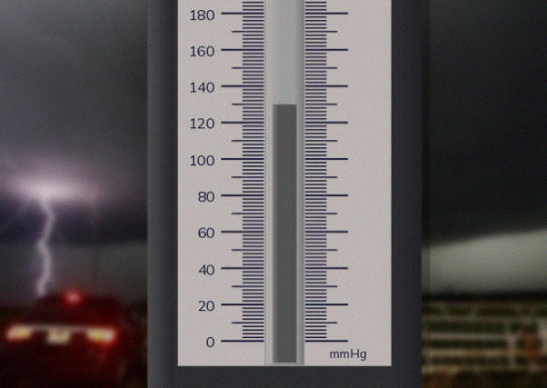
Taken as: value=130 unit=mmHg
